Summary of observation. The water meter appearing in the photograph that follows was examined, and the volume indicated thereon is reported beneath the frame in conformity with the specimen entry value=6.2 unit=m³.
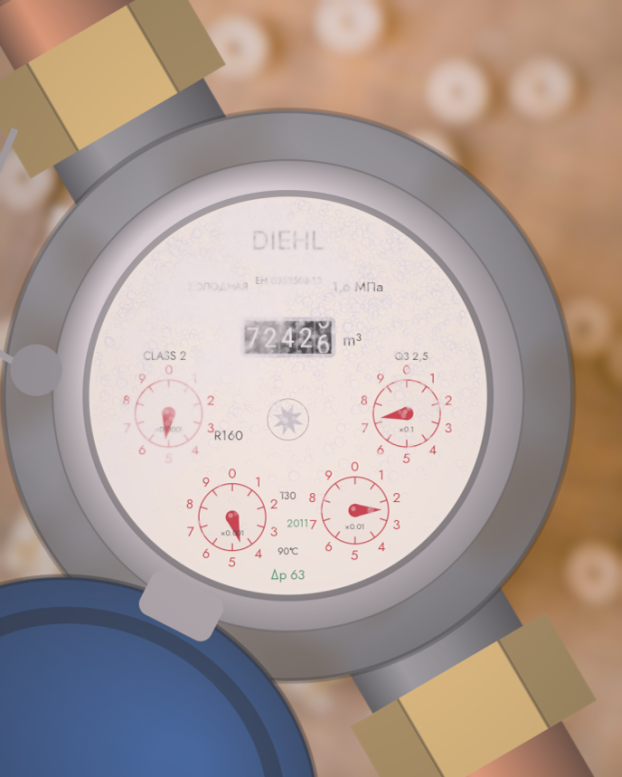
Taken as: value=72425.7245 unit=m³
